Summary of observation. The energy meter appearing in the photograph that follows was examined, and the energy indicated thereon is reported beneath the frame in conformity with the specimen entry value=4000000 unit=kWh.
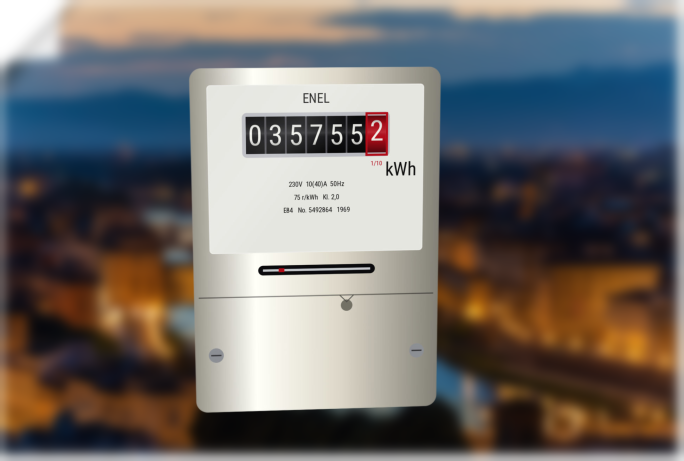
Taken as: value=35755.2 unit=kWh
